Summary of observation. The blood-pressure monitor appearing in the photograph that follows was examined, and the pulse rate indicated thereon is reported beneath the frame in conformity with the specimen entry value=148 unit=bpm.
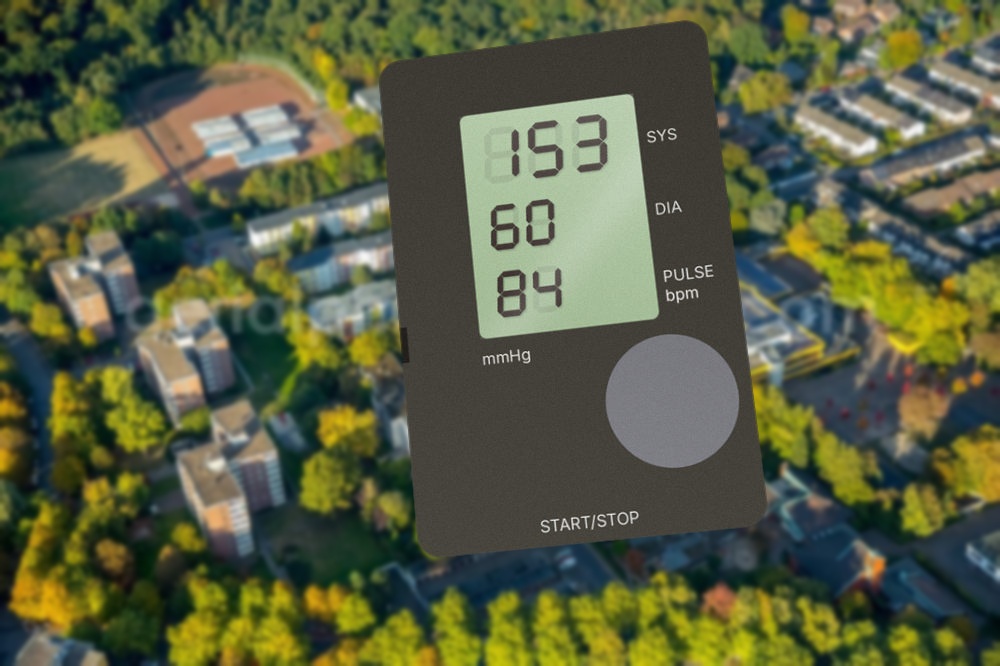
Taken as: value=84 unit=bpm
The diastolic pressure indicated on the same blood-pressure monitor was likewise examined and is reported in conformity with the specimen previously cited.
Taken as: value=60 unit=mmHg
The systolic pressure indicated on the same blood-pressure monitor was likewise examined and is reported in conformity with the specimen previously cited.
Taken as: value=153 unit=mmHg
